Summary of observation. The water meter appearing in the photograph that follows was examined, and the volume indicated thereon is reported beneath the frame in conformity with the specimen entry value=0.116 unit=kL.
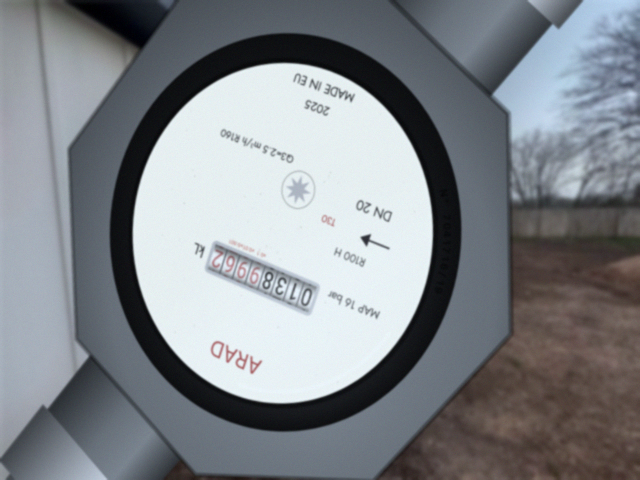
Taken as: value=138.9962 unit=kL
